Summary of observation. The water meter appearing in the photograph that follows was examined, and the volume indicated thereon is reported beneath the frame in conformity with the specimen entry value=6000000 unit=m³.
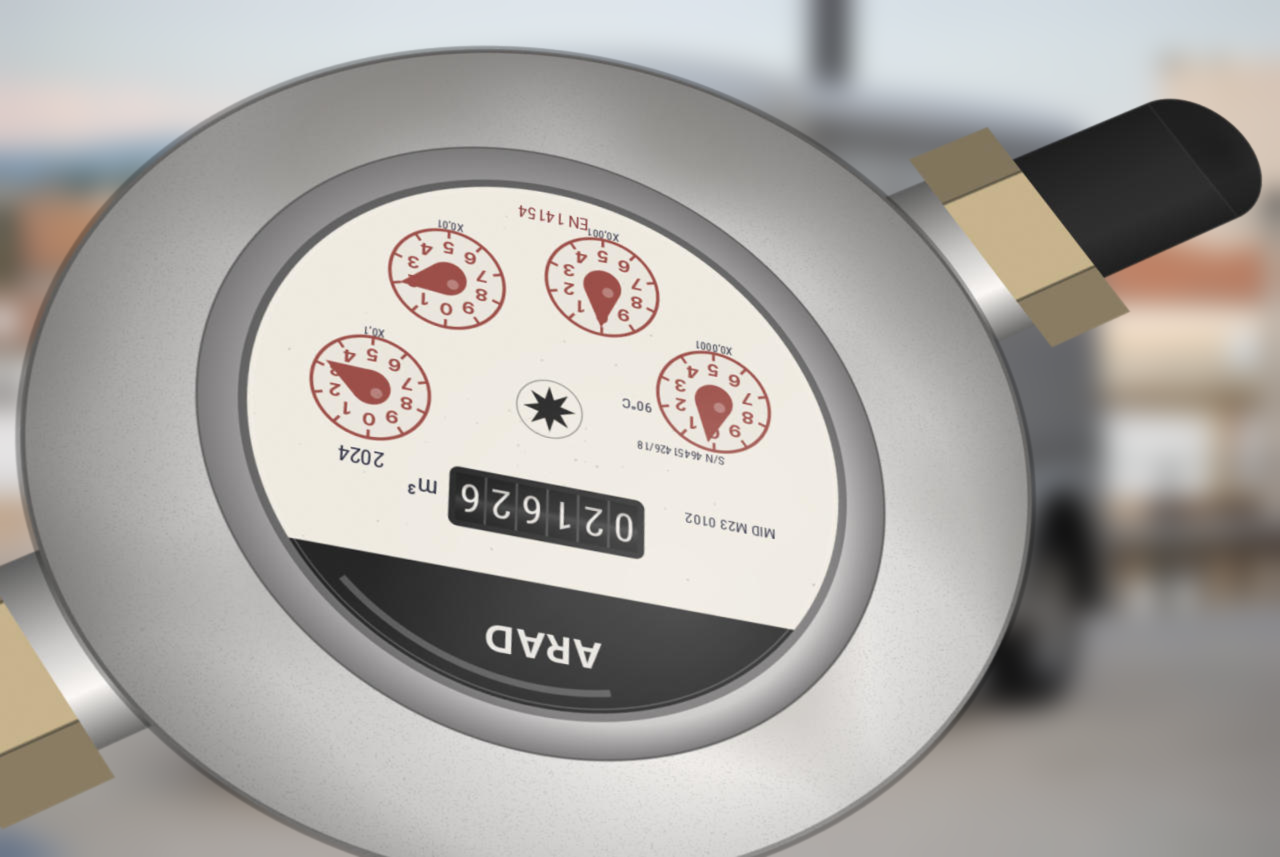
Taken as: value=21626.3200 unit=m³
